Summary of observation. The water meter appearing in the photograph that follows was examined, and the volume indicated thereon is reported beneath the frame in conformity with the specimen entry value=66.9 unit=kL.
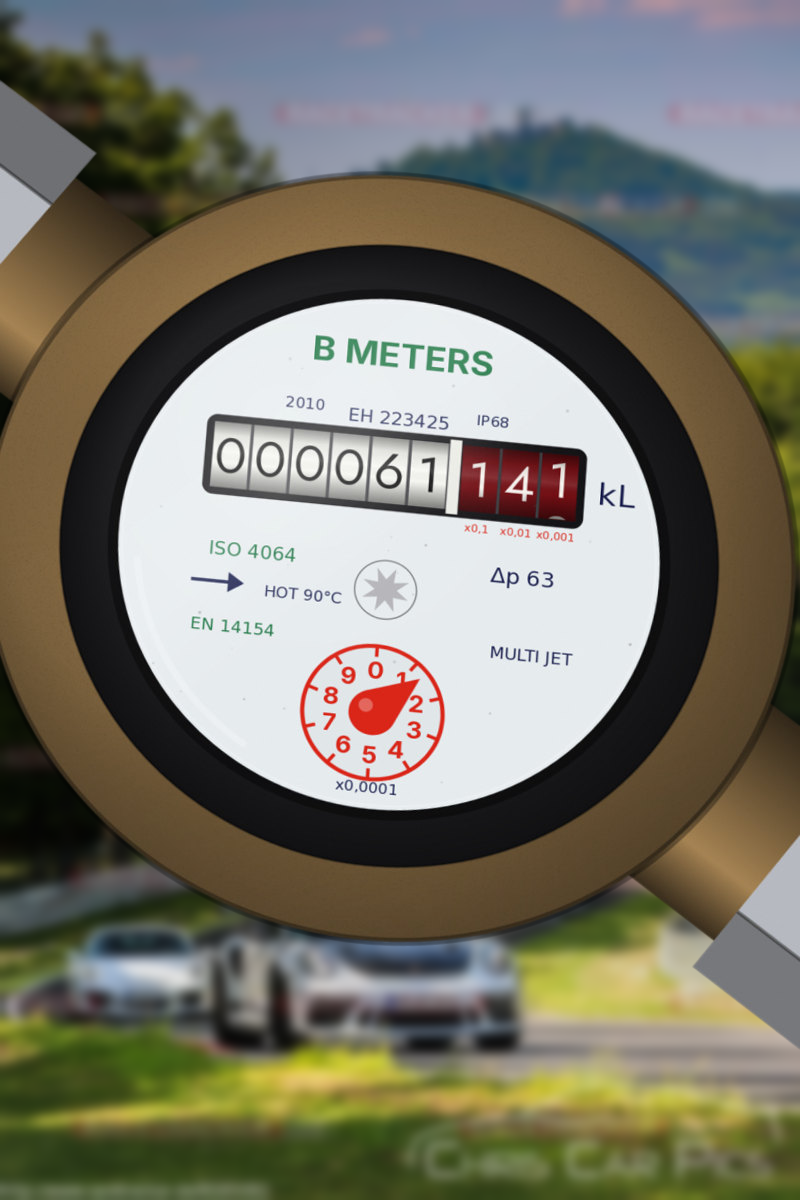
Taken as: value=61.1411 unit=kL
